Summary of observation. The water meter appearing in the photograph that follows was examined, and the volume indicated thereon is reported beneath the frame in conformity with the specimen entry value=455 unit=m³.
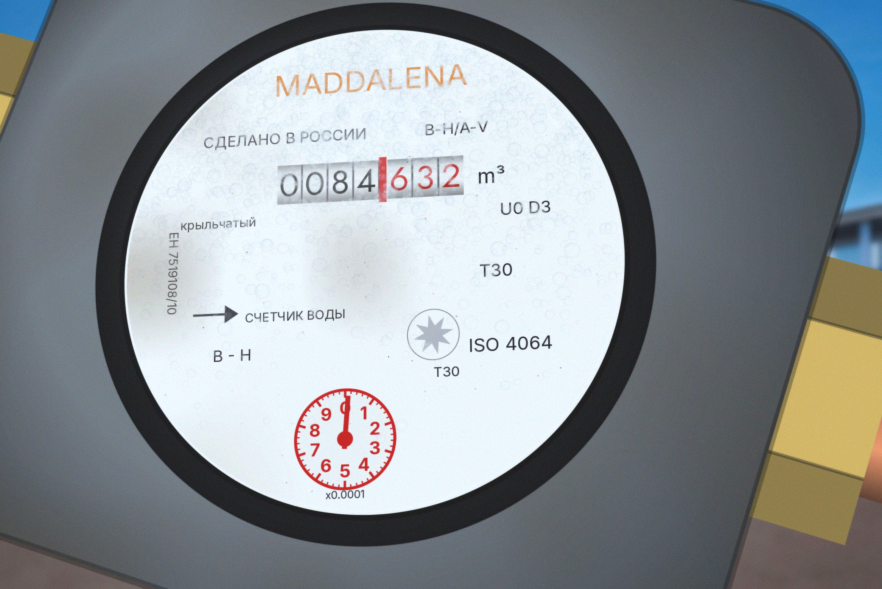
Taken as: value=84.6320 unit=m³
